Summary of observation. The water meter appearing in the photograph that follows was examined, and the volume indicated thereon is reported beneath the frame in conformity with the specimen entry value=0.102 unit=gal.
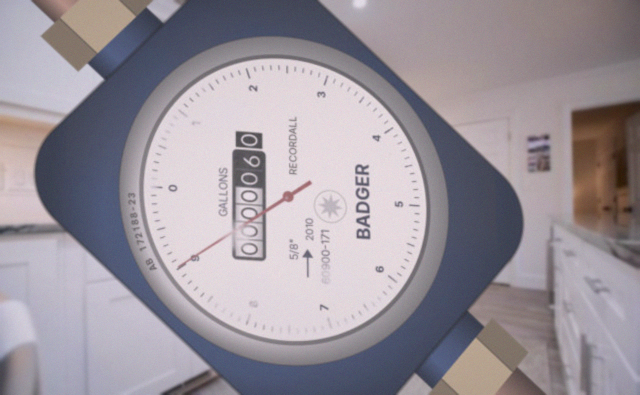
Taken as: value=59.0 unit=gal
